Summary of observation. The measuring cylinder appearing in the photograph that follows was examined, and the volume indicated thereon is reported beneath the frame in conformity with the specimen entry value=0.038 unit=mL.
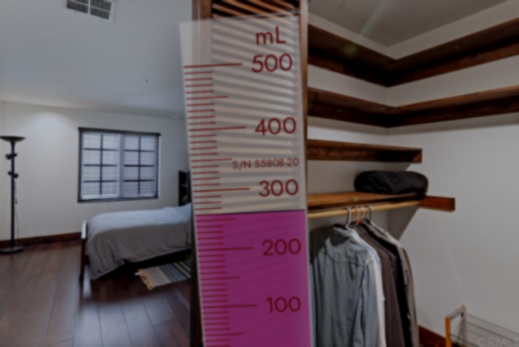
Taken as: value=260 unit=mL
